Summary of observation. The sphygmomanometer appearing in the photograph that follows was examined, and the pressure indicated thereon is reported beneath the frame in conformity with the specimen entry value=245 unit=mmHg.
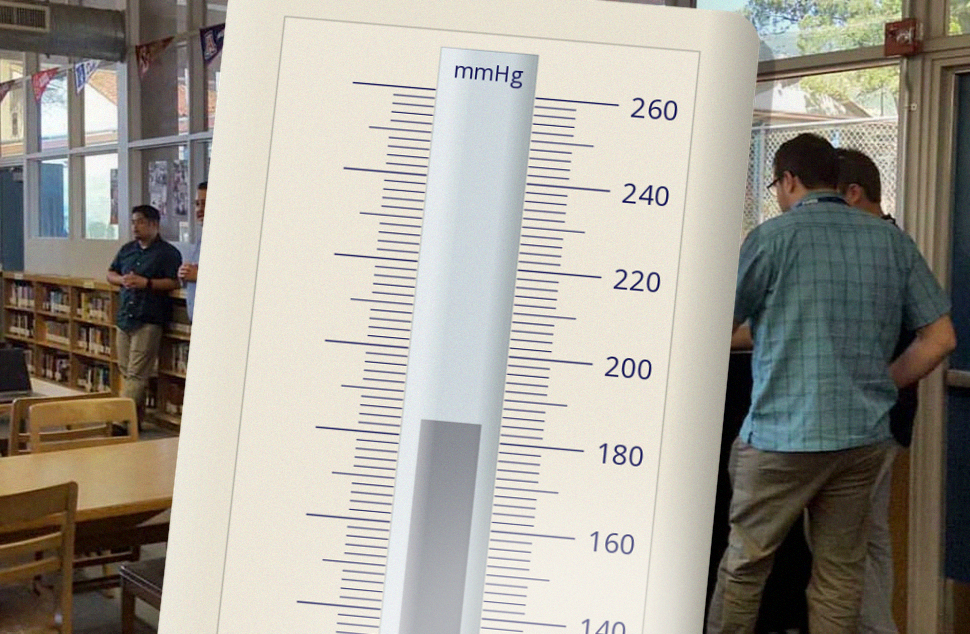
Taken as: value=184 unit=mmHg
